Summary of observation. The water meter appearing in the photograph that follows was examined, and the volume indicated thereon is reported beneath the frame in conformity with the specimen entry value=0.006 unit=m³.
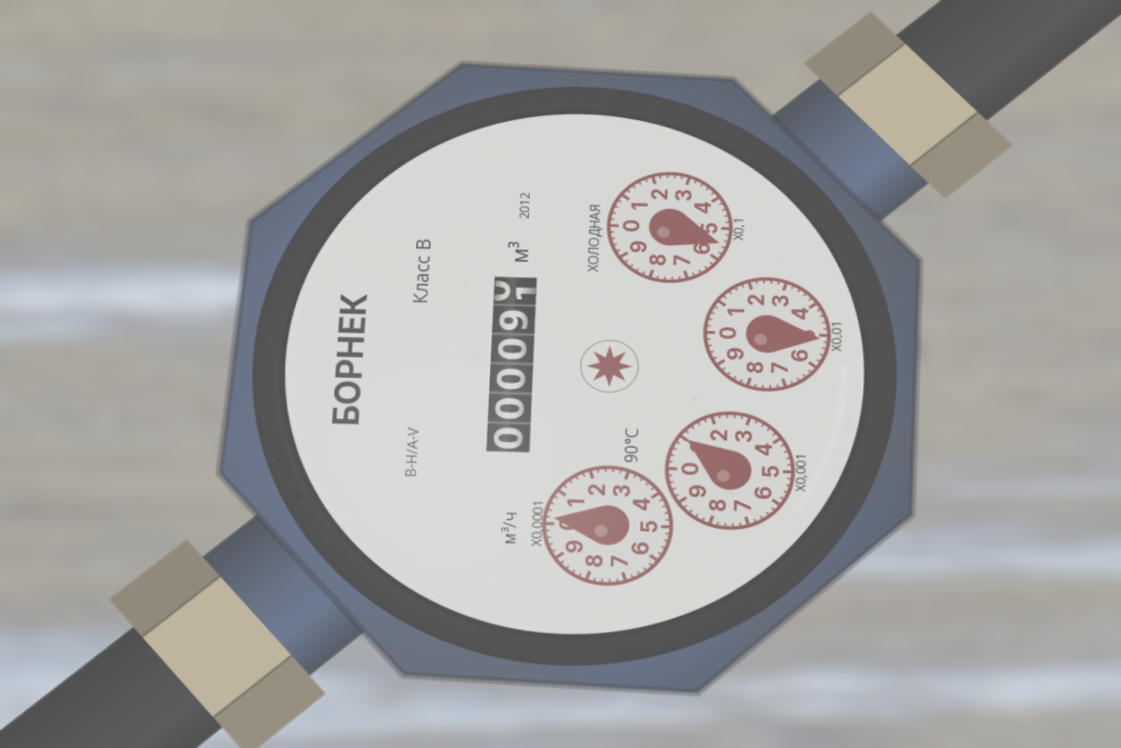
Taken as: value=90.5510 unit=m³
